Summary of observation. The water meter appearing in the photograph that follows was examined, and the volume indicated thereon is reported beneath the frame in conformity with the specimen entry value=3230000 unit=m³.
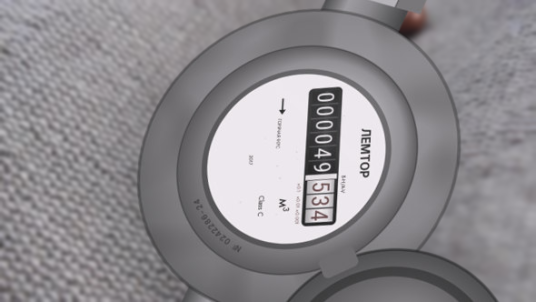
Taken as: value=49.534 unit=m³
